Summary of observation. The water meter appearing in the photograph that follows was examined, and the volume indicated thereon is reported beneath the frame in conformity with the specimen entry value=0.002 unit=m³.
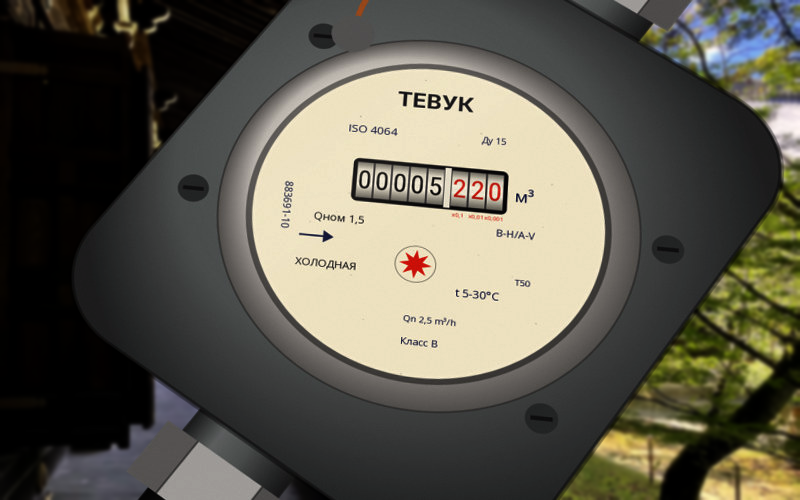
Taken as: value=5.220 unit=m³
